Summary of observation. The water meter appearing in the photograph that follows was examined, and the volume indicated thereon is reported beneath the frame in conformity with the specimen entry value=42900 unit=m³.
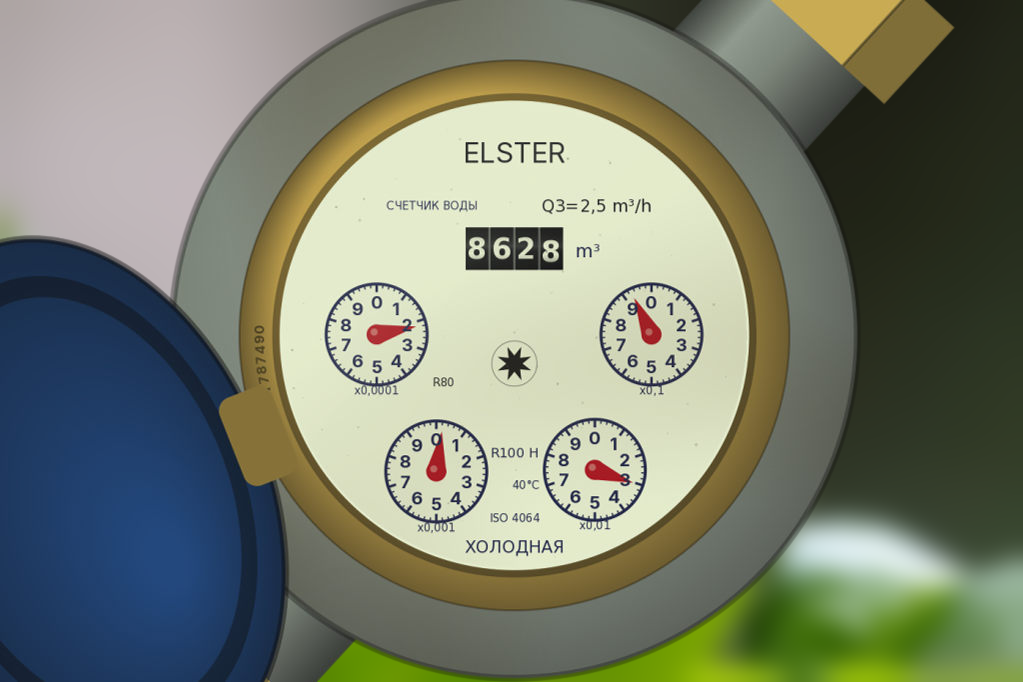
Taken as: value=8627.9302 unit=m³
